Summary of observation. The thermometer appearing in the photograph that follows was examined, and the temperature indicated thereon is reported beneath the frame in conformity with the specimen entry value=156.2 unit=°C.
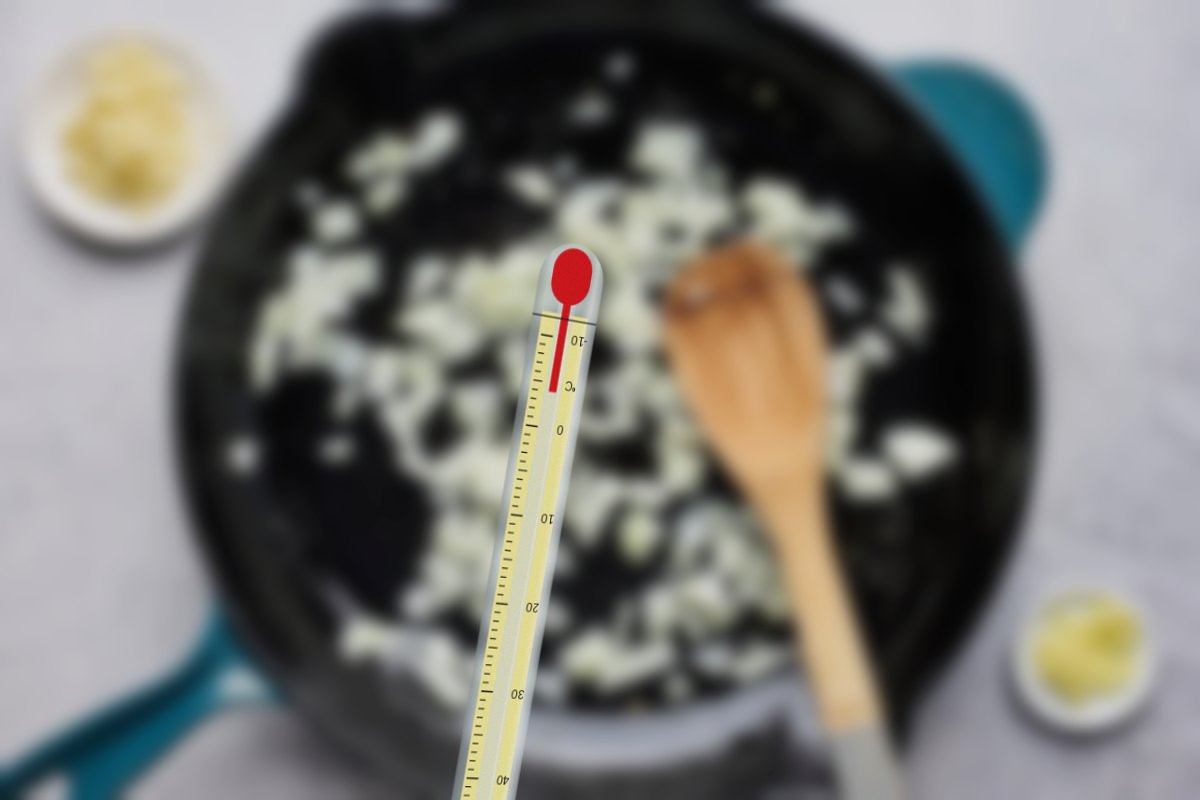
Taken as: value=-4 unit=°C
